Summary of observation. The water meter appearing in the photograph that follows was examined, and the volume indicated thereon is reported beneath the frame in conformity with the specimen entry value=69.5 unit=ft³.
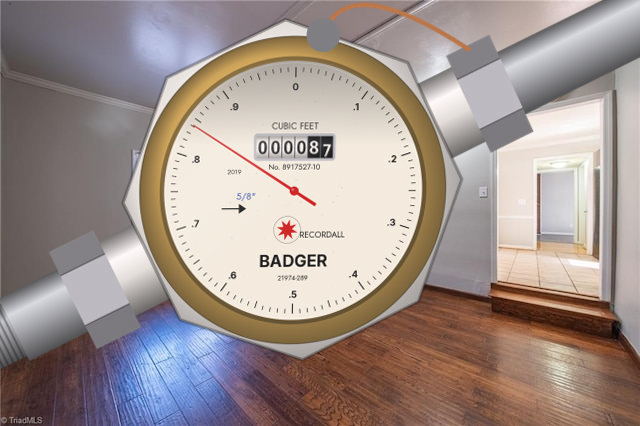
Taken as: value=86.84 unit=ft³
